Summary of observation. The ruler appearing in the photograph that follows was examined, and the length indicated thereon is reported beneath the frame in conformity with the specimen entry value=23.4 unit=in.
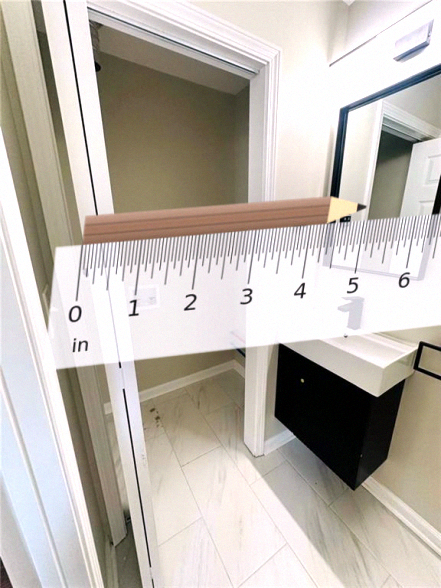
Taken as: value=5 unit=in
